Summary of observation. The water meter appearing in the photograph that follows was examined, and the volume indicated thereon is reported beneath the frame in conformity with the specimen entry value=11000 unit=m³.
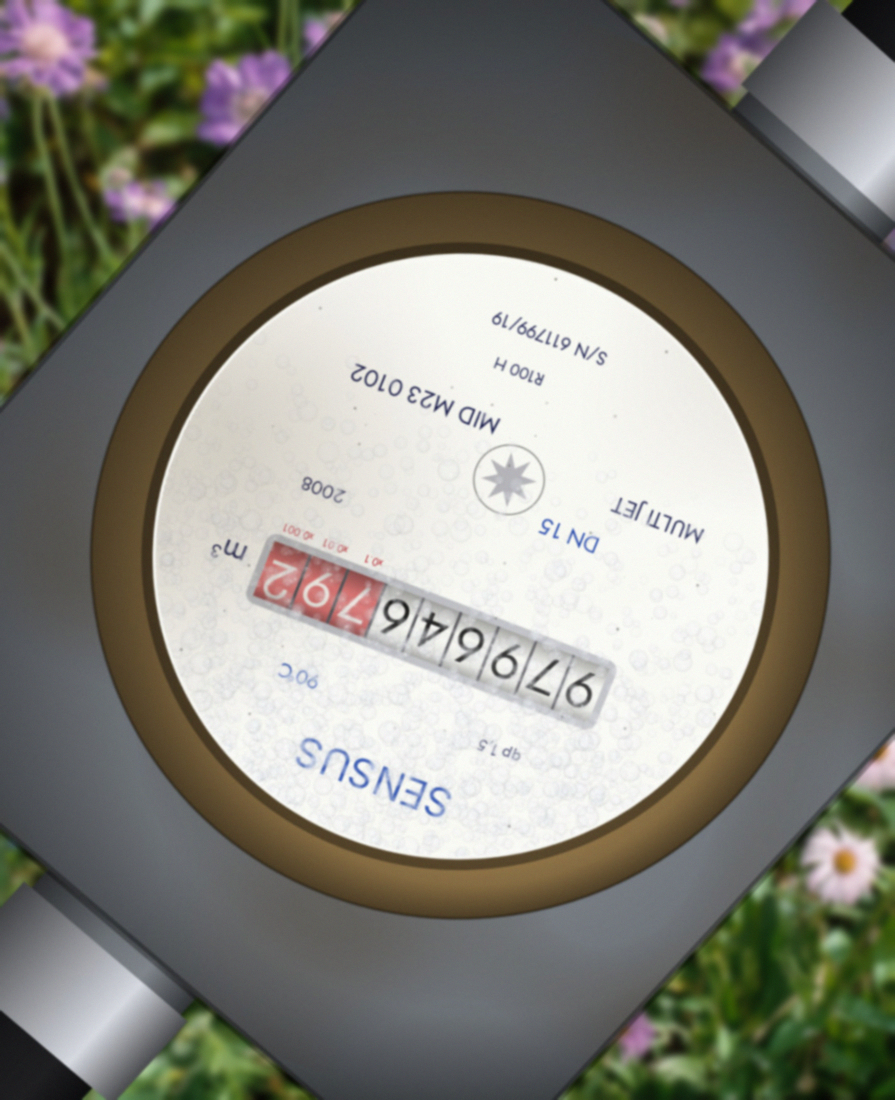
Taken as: value=979646.792 unit=m³
